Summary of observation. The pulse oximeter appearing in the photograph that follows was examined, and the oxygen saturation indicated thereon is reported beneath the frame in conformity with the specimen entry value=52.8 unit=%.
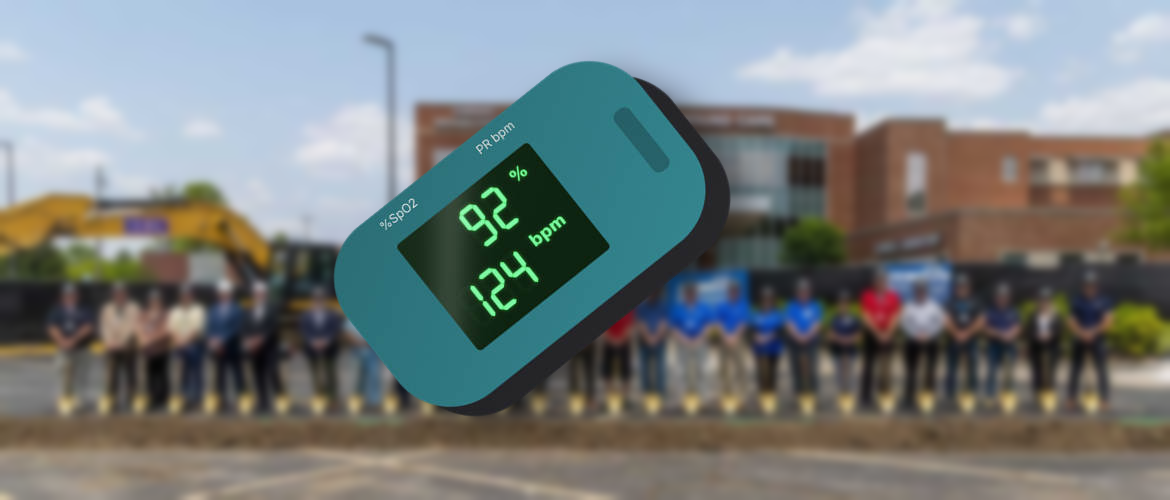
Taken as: value=92 unit=%
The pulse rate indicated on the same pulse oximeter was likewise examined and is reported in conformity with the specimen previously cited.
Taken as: value=124 unit=bpm
